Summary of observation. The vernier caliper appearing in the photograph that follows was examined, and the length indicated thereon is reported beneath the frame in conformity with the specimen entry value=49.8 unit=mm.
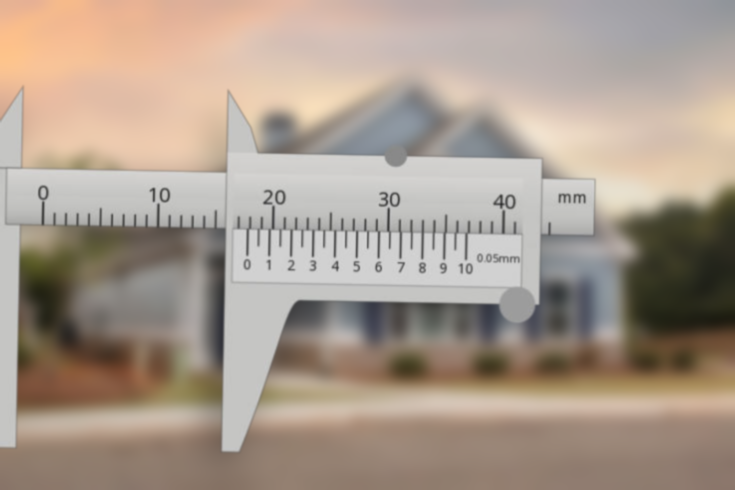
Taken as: value=17.8 unit=mm
